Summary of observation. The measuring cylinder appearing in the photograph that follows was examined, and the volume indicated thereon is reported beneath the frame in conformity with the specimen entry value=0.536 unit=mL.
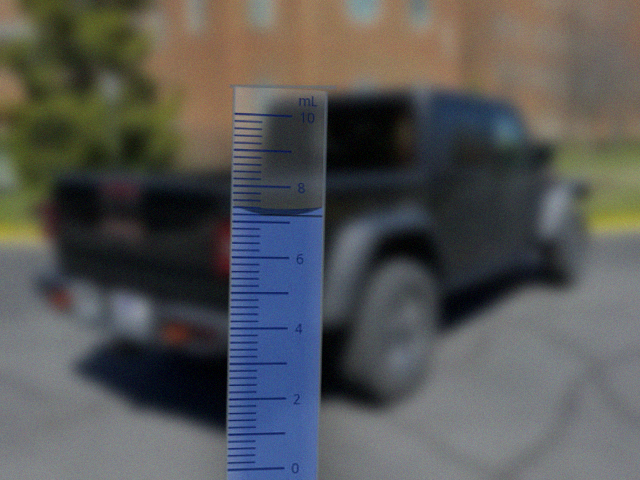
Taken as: value=7.2 unit=mL
